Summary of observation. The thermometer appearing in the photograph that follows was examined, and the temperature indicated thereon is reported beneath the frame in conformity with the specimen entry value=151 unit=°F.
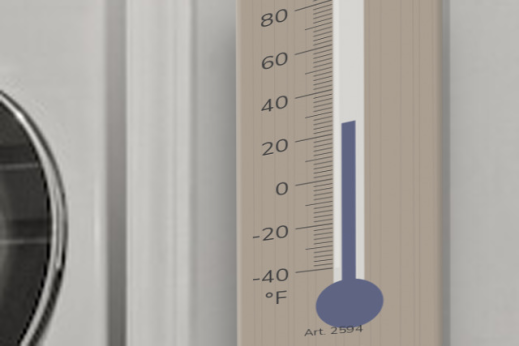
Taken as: value=24 unit=°F
